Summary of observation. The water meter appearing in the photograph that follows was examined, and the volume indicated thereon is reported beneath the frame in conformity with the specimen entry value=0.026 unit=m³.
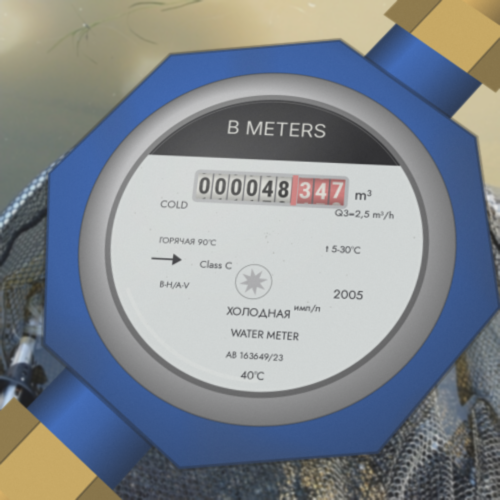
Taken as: value=48.347 unit=m³
